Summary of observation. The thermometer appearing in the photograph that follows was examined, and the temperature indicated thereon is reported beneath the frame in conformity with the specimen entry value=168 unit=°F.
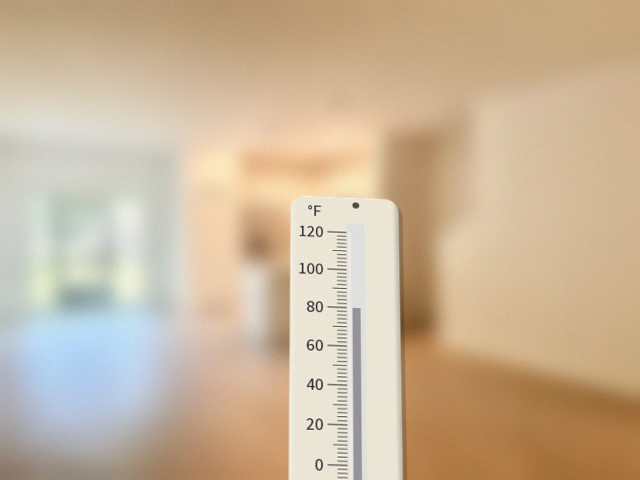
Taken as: value=80 unit=°F
